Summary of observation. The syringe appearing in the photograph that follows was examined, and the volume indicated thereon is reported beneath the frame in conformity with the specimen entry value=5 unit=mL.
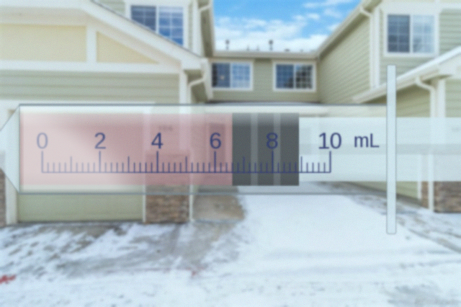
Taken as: value=6.6 unit=mL
